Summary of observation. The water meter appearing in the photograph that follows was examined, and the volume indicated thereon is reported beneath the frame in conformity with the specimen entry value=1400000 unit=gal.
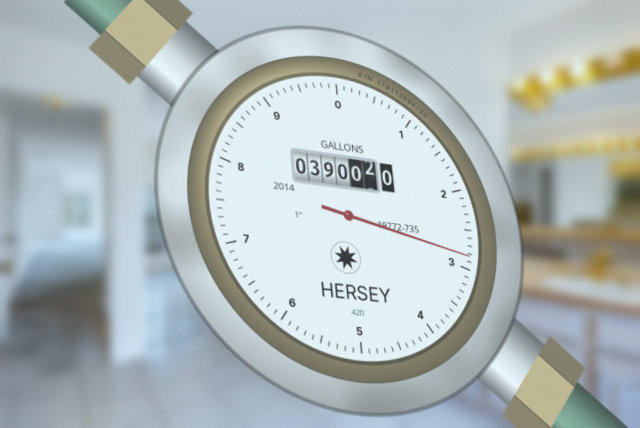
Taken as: value=390022.8 unit=gal
